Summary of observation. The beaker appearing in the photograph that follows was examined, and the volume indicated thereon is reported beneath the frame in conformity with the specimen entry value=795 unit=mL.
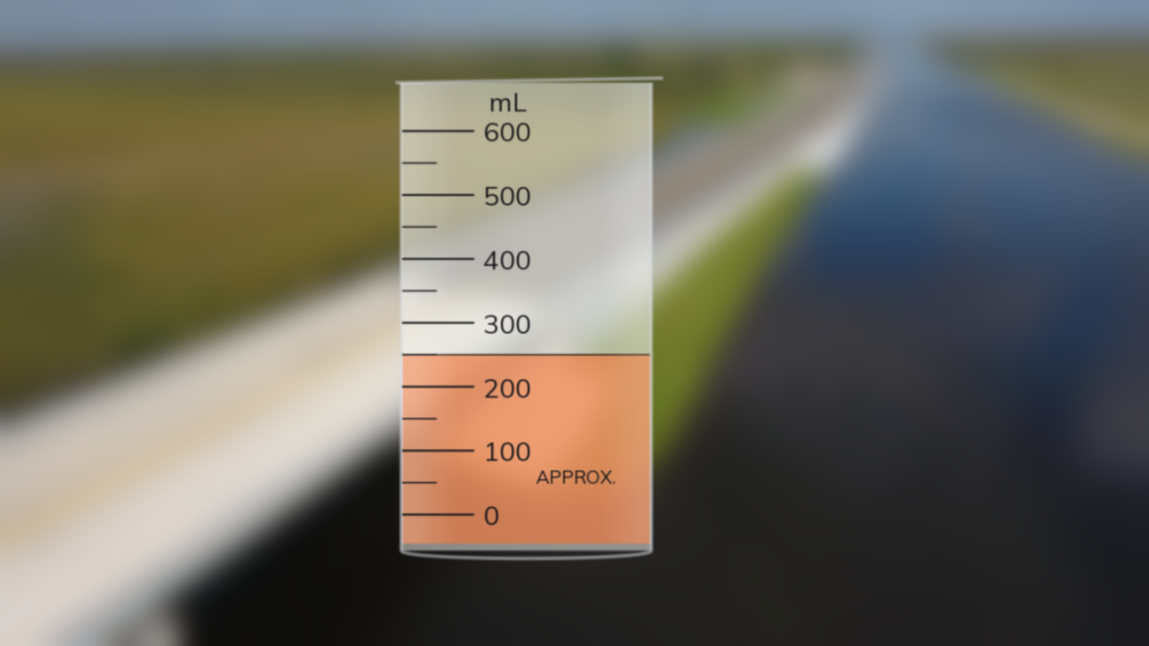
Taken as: value=250 unit=mL
